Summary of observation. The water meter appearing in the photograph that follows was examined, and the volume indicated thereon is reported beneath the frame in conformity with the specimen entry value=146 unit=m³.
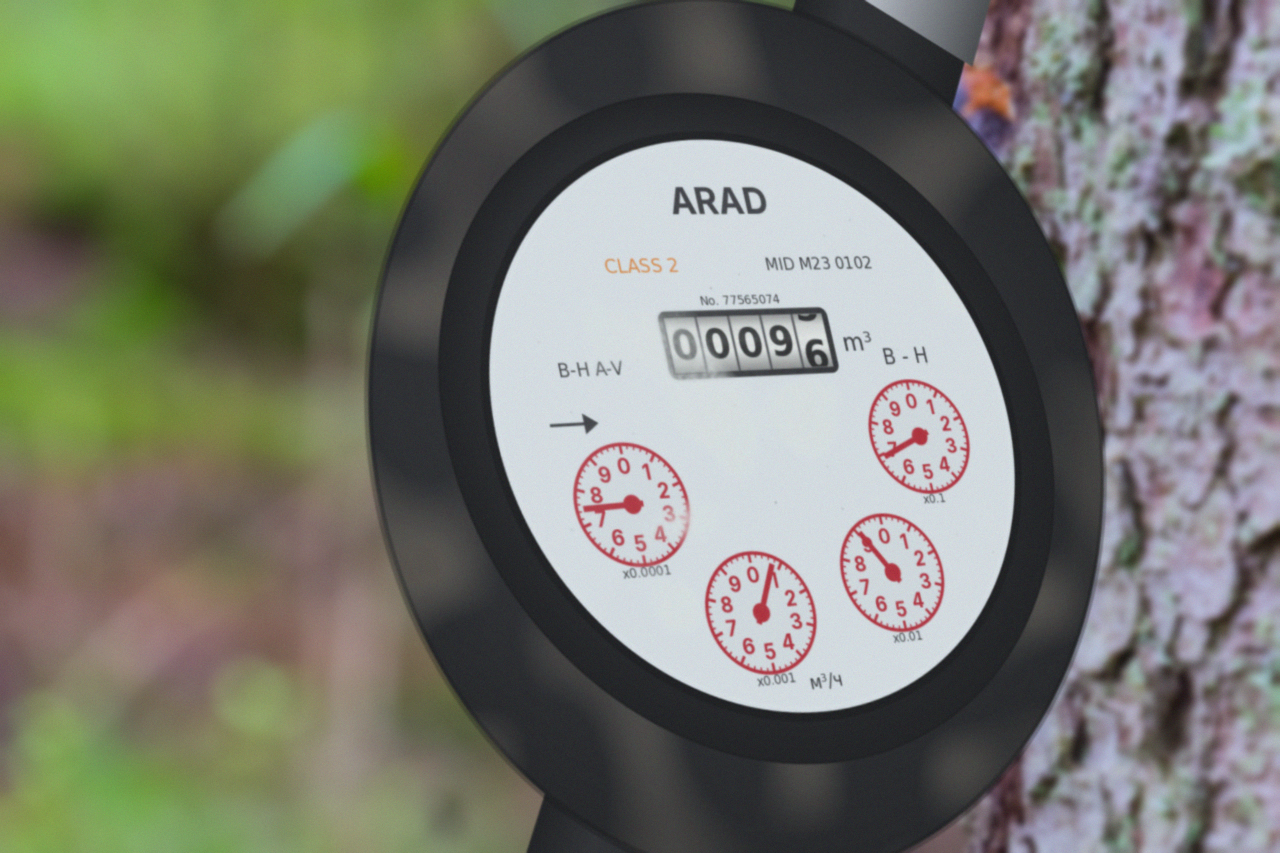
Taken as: value=95.6907 unit=m³
